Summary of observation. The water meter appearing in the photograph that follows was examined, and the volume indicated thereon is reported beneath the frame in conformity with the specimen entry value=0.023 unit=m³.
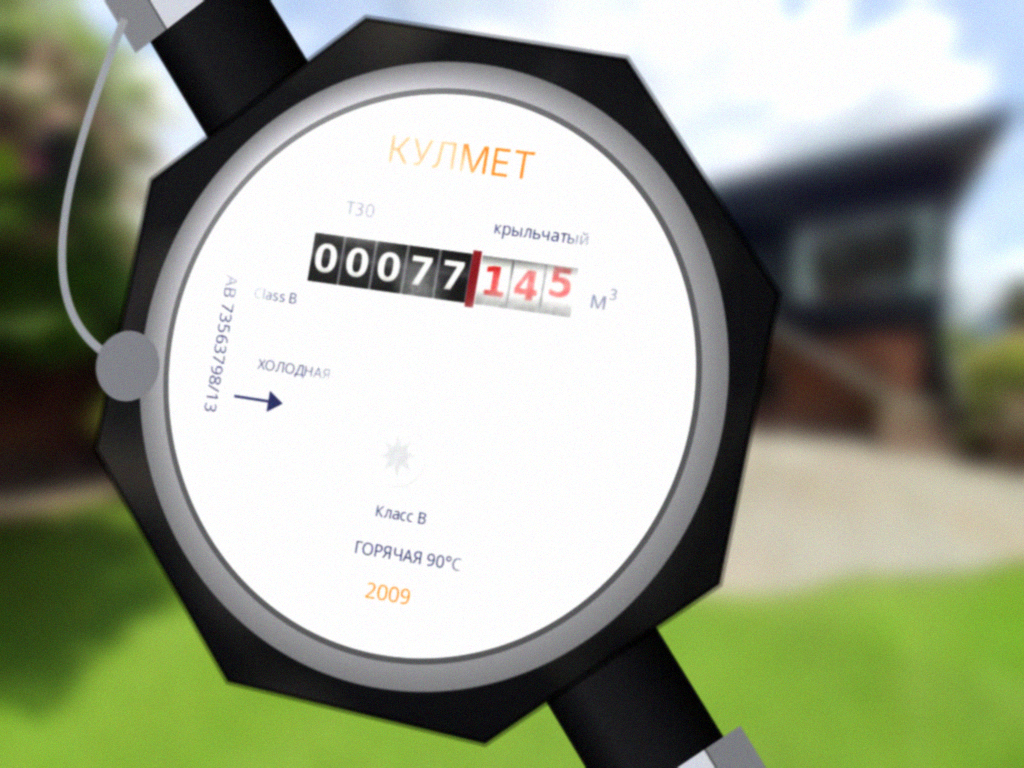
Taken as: value=77.145 unit=m³
